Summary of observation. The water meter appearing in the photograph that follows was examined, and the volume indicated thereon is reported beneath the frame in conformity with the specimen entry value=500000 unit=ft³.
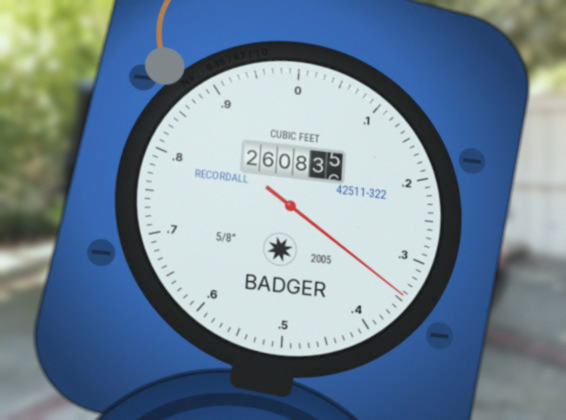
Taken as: value=260835.34 unit=ft³
